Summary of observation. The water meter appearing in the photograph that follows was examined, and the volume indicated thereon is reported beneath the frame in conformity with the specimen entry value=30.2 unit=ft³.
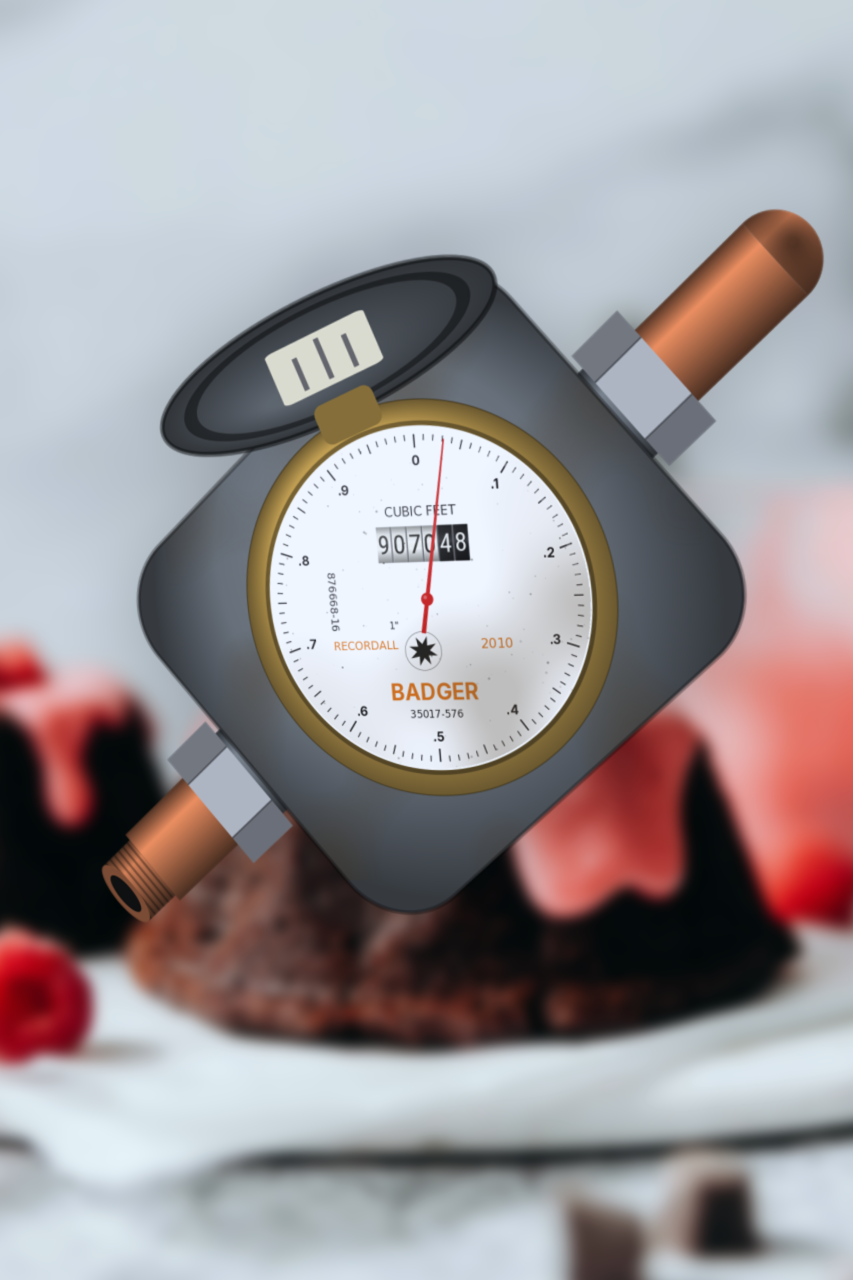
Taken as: value=907048.03 unit=ft³
